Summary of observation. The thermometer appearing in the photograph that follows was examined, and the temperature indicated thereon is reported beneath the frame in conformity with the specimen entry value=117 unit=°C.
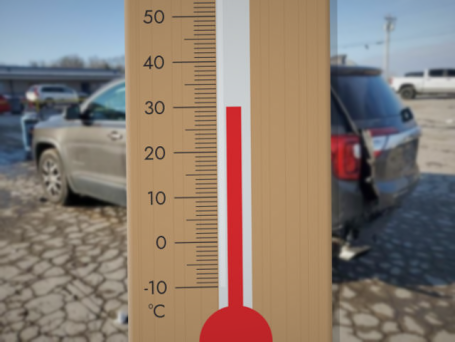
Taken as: value=30 unit=°C
